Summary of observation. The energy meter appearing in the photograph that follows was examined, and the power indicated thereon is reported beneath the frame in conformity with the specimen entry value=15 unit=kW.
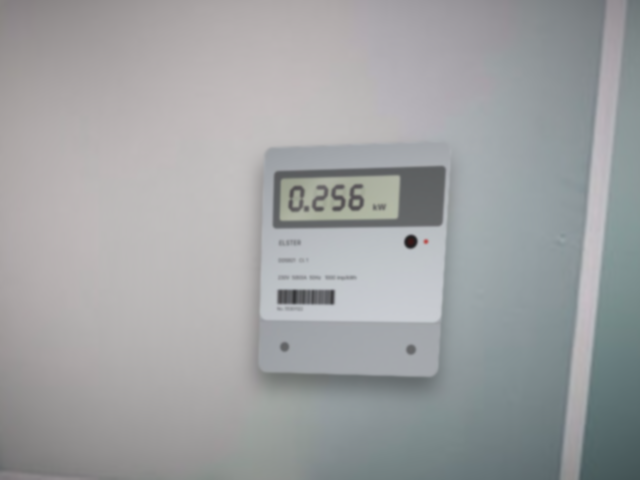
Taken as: value=0.256 unit=kW
